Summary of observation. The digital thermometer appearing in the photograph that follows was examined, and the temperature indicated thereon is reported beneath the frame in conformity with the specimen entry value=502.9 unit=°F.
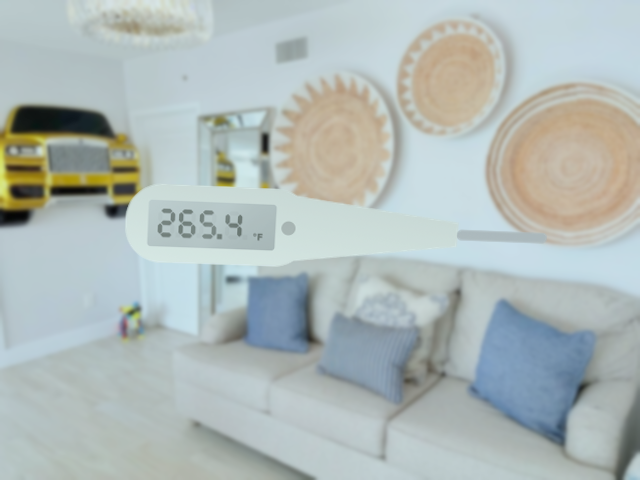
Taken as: value=265.4 unit=°F
